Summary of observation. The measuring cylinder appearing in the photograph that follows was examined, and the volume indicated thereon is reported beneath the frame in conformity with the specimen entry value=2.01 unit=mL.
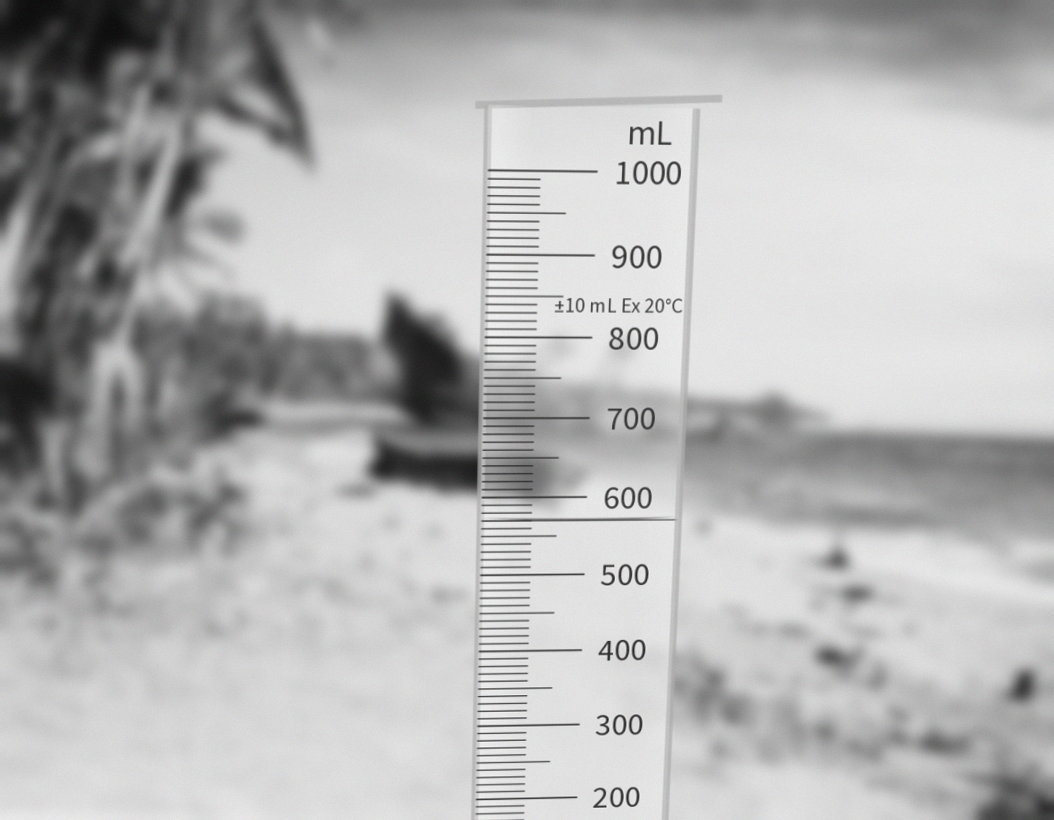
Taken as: value=570 unit=mL
